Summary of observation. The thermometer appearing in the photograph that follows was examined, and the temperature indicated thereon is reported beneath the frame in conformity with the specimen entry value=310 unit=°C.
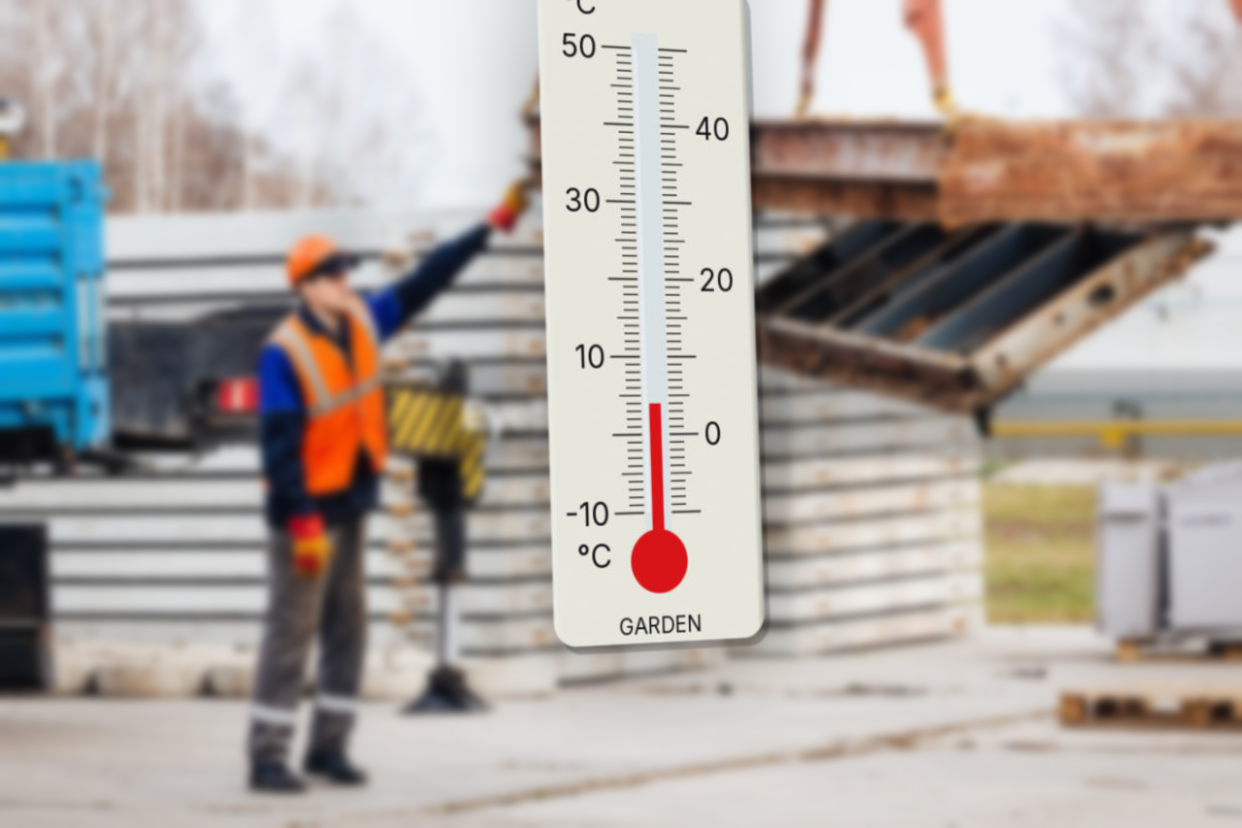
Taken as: value=4 unit=°C
